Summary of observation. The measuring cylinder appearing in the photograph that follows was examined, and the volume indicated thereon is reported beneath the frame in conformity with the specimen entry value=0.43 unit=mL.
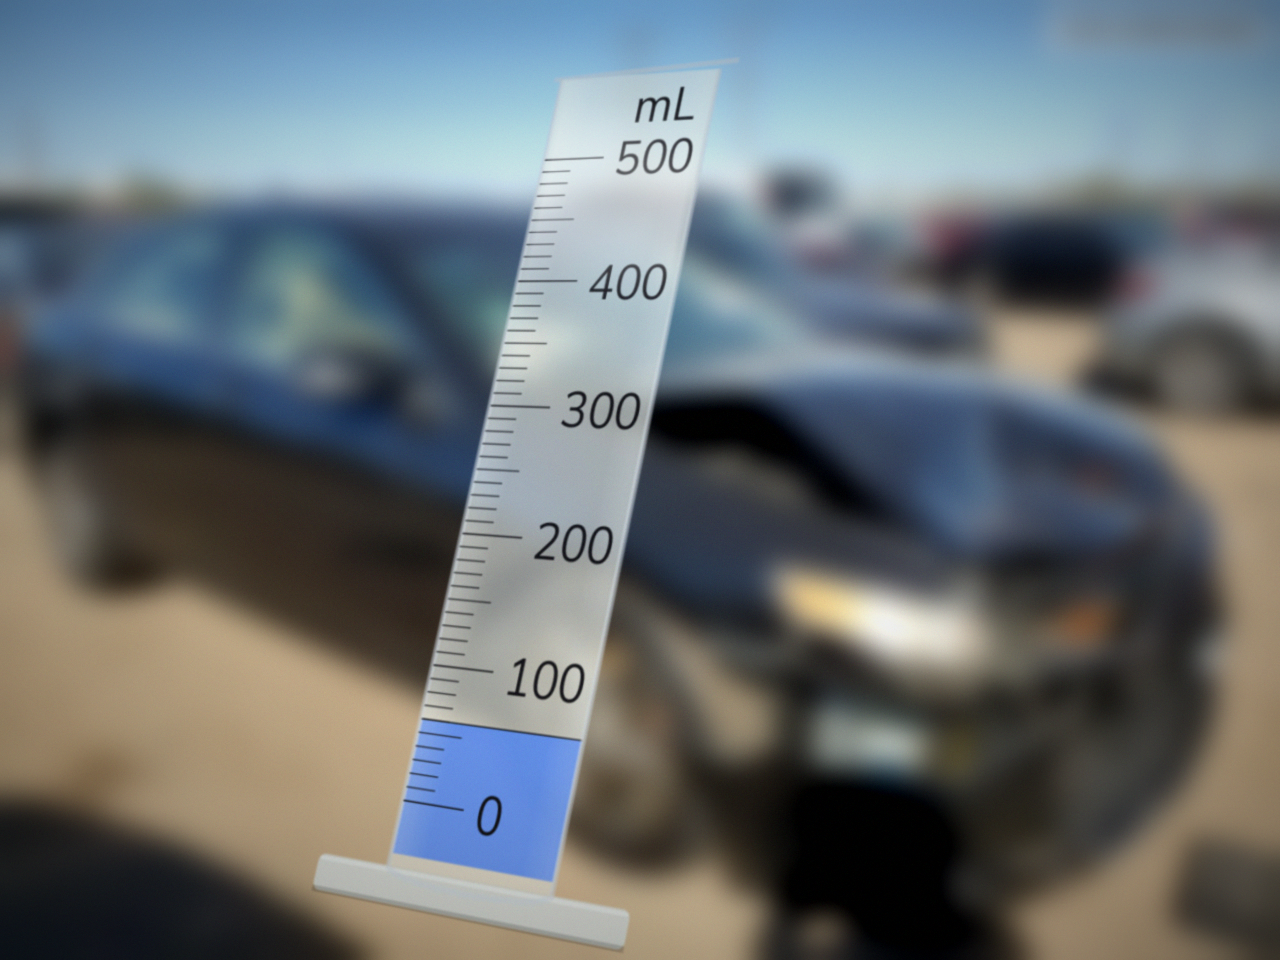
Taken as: value=60 unit=mL
